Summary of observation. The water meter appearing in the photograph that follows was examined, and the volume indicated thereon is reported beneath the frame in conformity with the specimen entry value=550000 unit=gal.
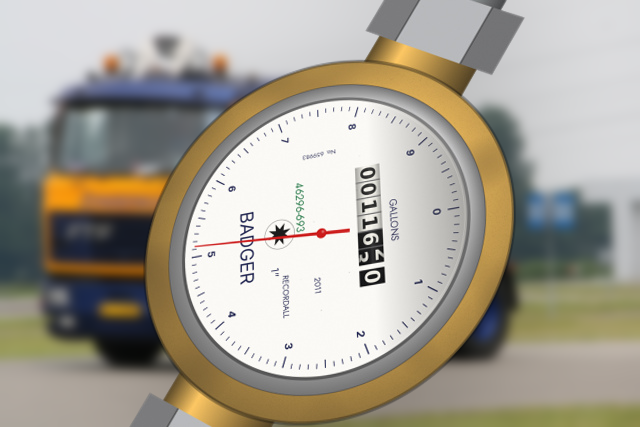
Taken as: value=11625.1 unit=gal
